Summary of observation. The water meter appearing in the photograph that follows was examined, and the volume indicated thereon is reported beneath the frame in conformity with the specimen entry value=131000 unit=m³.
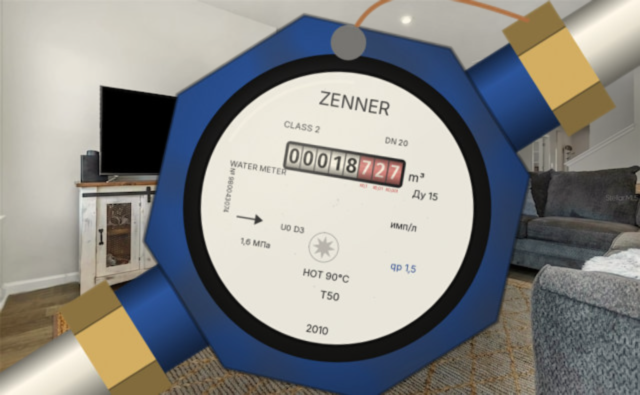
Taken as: value=18.727 unit=m³
